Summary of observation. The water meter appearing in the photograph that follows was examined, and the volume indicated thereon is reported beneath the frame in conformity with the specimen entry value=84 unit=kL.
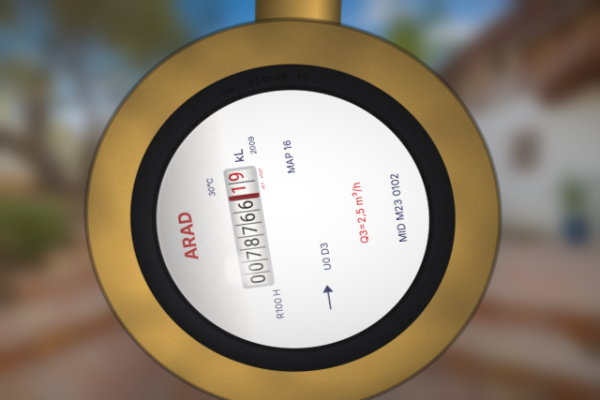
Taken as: value=78766.19 unit=kL
